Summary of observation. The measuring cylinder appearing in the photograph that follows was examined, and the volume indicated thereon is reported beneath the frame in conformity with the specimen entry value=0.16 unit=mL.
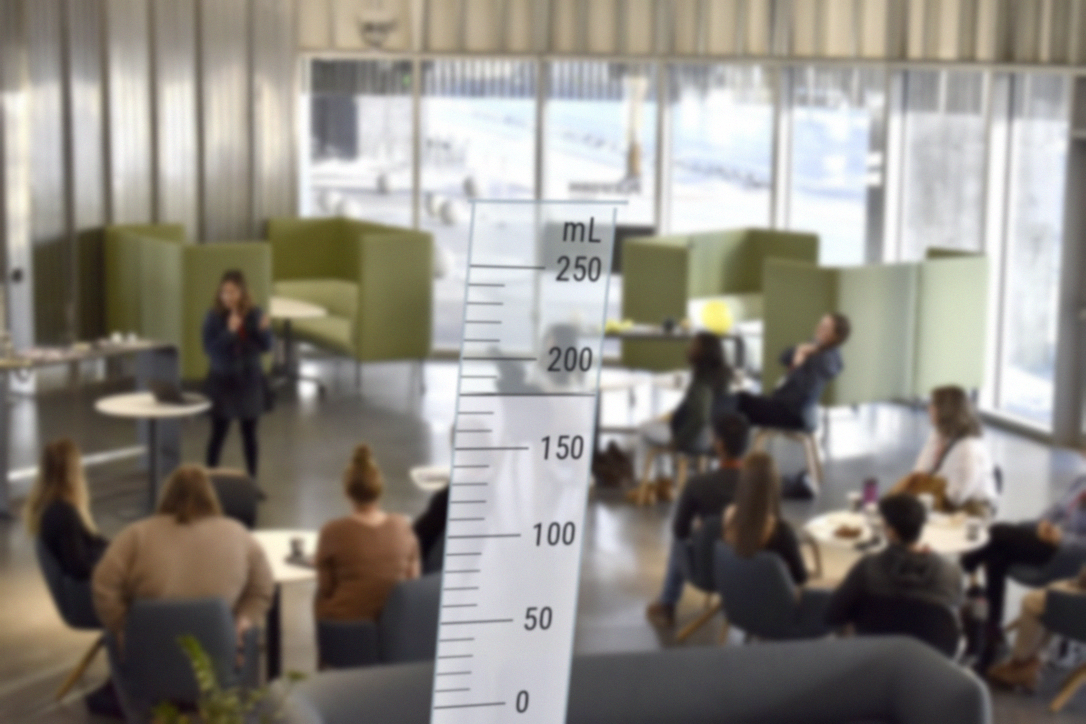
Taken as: value=180 unit=mL
